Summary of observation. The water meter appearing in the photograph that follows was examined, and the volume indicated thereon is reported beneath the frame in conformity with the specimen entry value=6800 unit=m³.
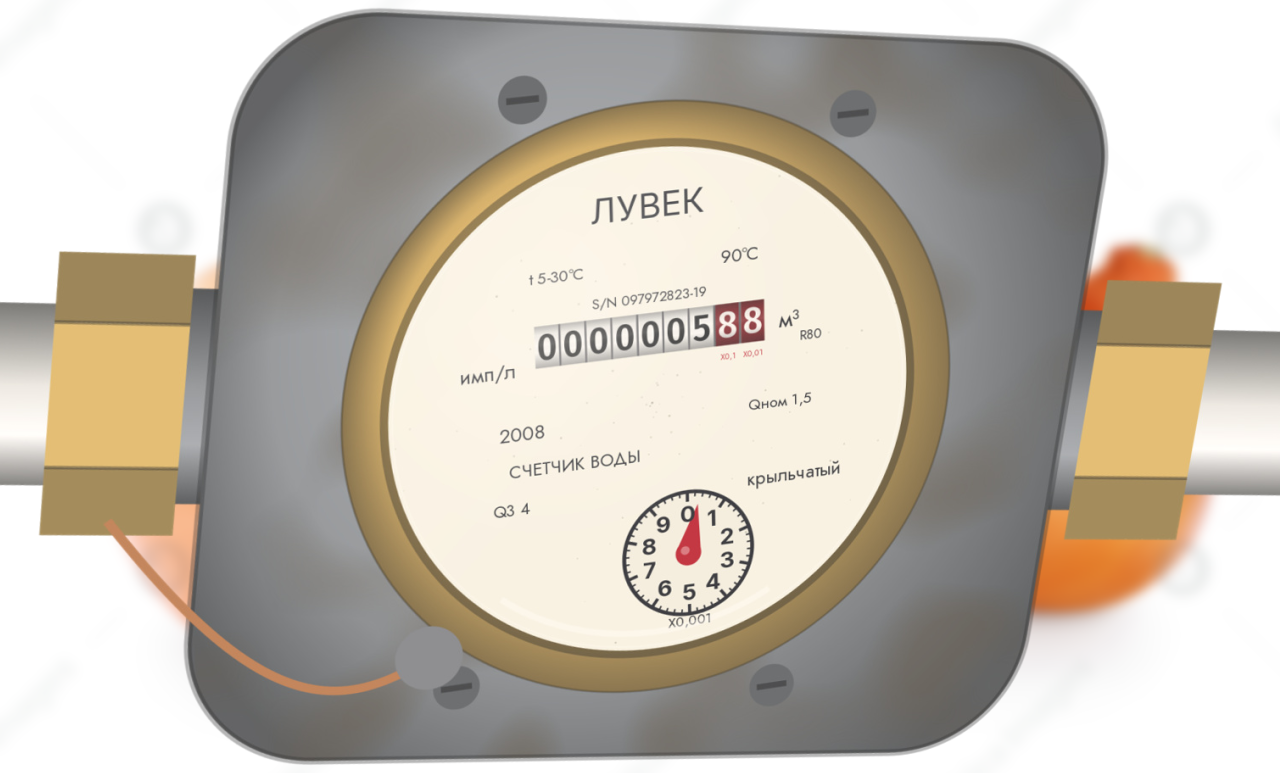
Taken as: value=5.880 unit=m³
